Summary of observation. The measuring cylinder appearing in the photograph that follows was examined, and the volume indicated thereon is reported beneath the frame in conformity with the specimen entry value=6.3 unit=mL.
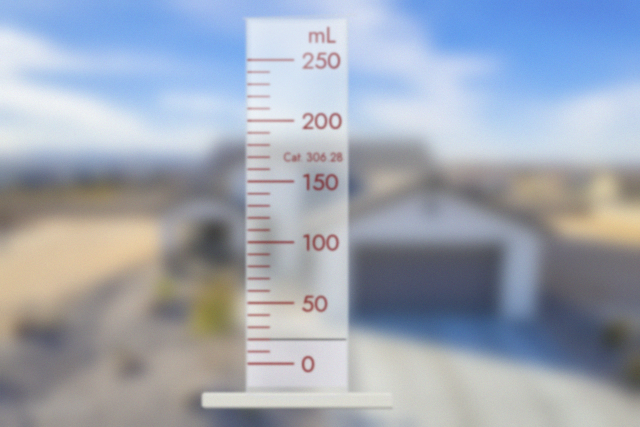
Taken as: value=20 unit=mL
